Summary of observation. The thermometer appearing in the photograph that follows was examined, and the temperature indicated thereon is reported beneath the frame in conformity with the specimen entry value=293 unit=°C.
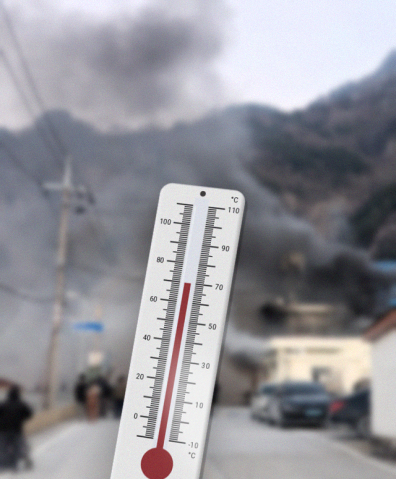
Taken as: value=70 unit=°C
